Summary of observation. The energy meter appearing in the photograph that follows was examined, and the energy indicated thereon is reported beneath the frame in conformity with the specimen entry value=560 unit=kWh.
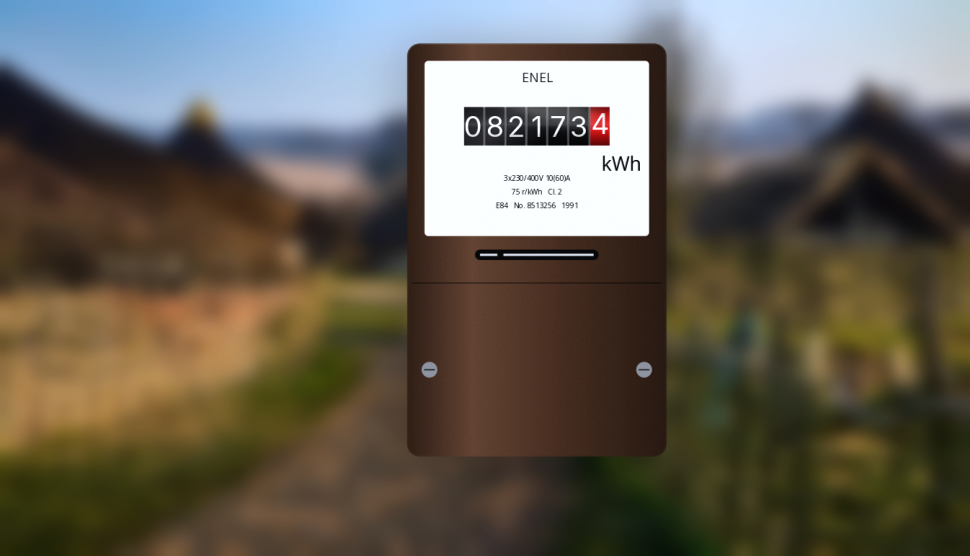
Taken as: value=82173.4 unit=kWh
